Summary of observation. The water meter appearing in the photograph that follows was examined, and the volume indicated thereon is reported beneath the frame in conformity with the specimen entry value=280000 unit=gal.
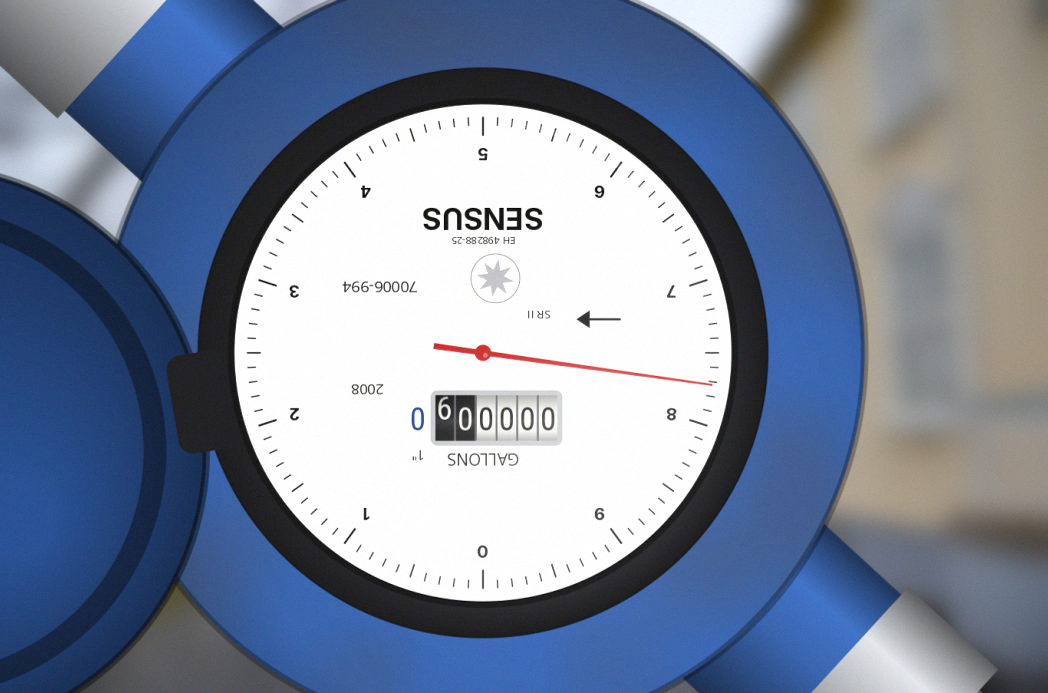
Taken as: value=87.7 unit=gal
